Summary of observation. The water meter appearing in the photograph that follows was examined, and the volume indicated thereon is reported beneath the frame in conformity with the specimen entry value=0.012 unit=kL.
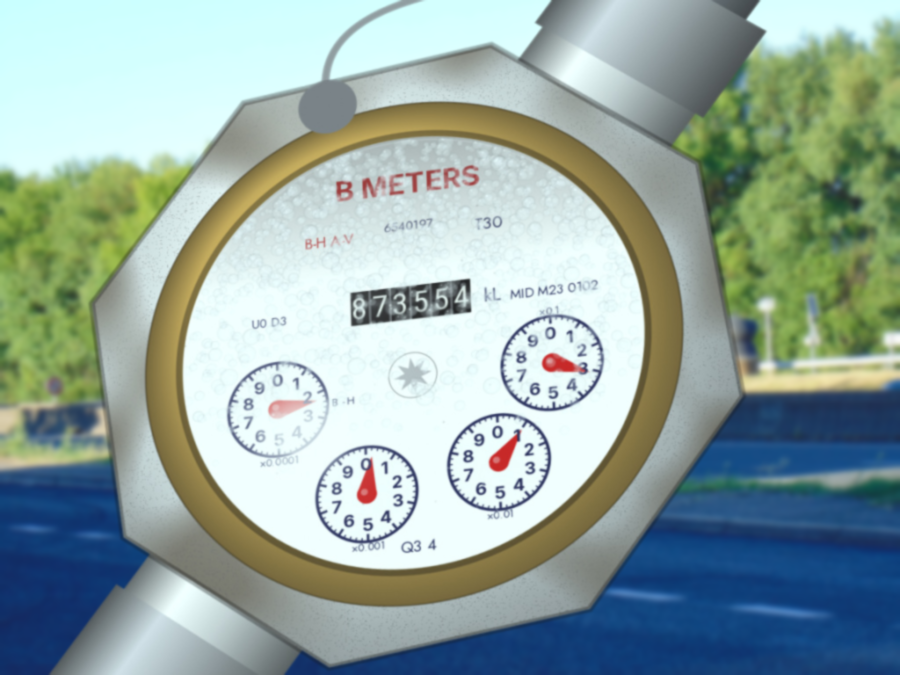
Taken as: value=873554.3102 unit=kL
